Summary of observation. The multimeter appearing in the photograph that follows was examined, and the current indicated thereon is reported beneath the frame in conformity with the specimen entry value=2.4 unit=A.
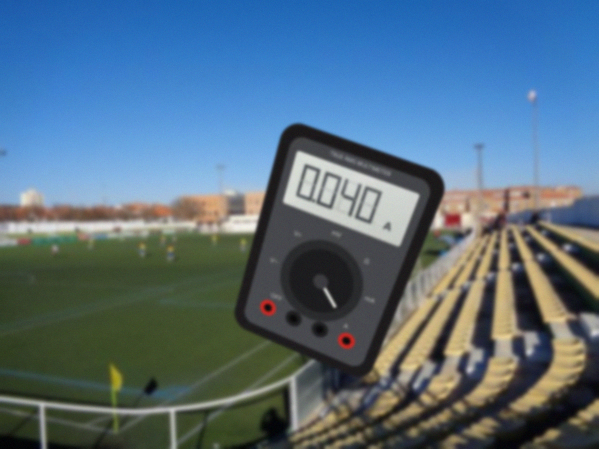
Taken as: value=0.040 unit=A
